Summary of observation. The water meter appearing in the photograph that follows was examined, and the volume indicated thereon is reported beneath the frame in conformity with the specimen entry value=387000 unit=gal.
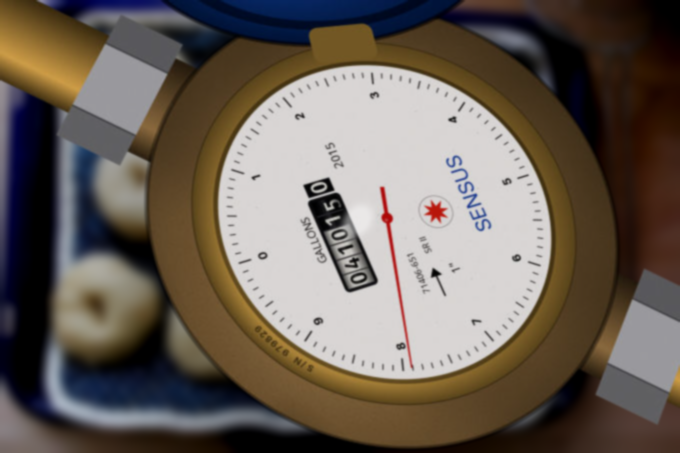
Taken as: value=410147.9 unit=gal
